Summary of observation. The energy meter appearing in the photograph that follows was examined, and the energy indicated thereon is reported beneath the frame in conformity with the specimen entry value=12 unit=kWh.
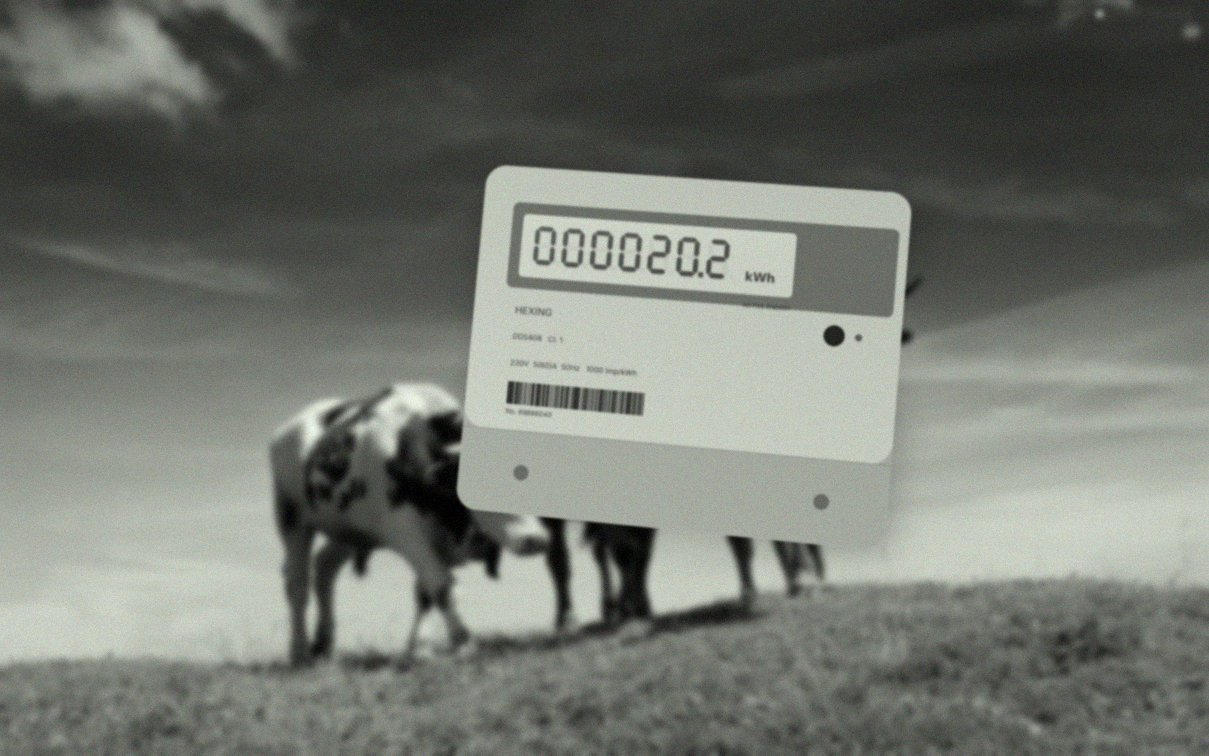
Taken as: value=20.2 unit=kWh
